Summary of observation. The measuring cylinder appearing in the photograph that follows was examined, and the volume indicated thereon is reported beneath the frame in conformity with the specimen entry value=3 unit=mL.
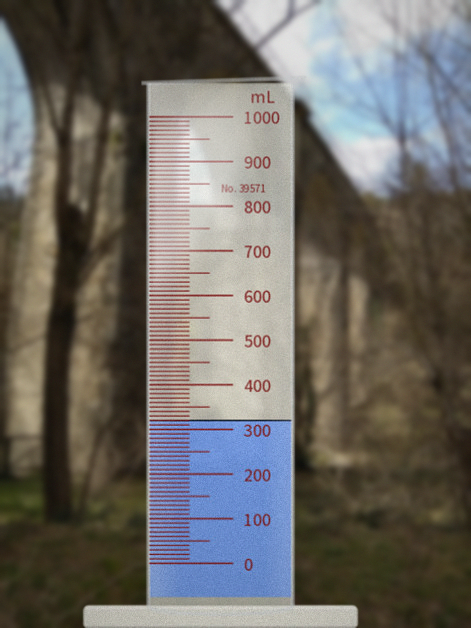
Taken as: value=320 unit=mL
